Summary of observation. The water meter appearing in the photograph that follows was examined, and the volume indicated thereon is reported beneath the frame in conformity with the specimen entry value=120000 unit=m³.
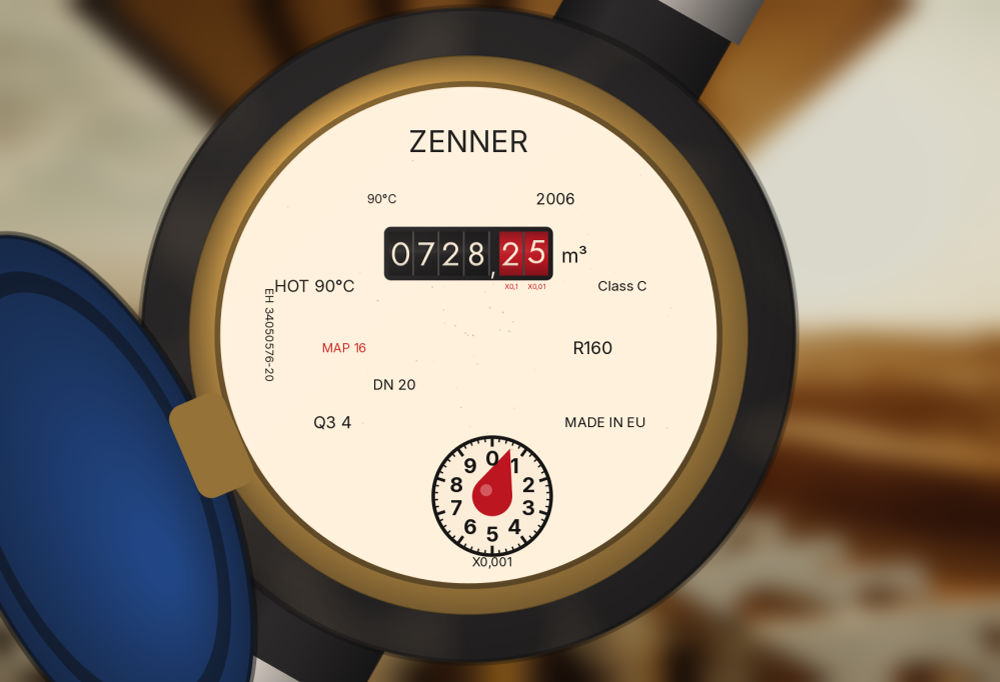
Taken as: value=728.250 unit=m³
